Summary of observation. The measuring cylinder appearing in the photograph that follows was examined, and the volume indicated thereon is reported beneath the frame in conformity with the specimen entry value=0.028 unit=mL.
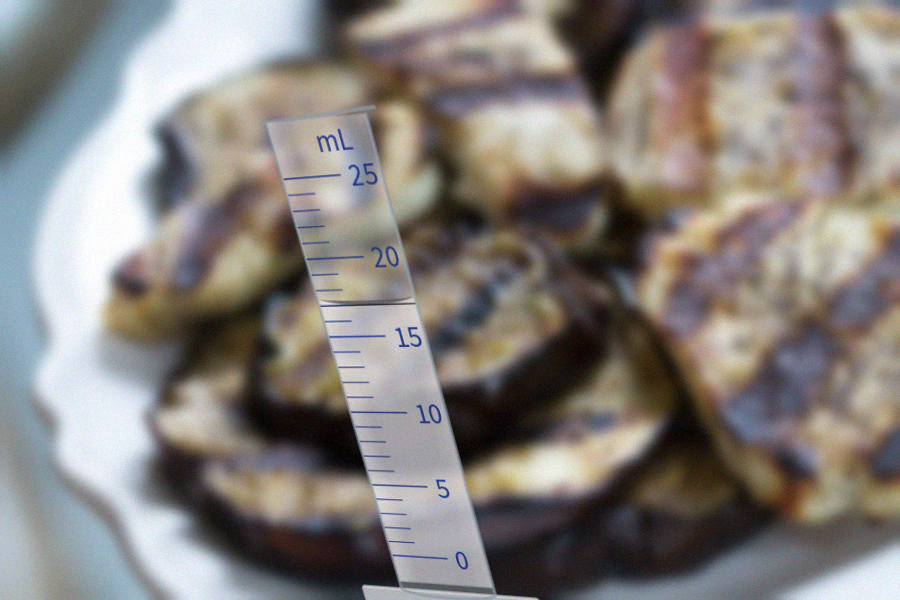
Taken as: value=17 unit=mL
